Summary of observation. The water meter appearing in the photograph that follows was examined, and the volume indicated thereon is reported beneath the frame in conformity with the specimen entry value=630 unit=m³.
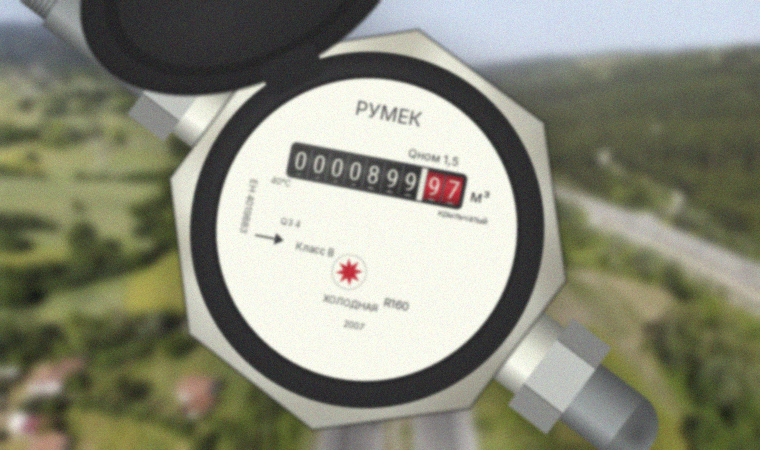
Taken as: value=899.97 unit=m³
